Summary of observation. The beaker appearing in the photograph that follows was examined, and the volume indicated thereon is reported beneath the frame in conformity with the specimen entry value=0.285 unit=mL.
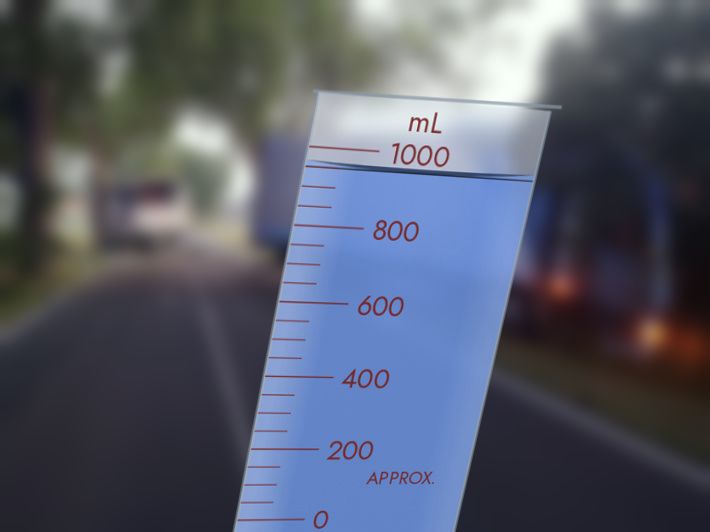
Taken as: value=950 unit=mL
